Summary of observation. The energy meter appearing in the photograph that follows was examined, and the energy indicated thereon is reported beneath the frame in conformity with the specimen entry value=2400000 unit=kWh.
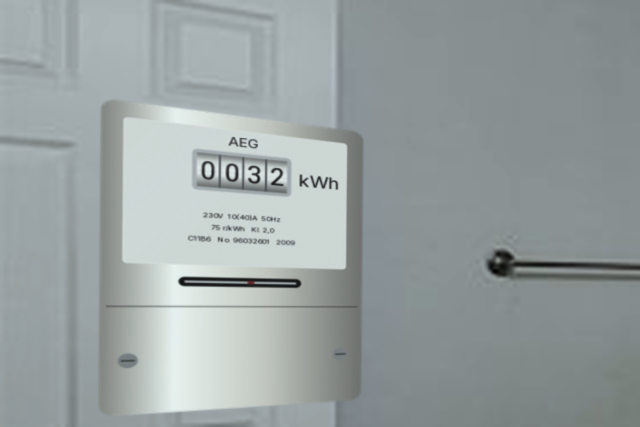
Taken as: value=32 unit=kWh
